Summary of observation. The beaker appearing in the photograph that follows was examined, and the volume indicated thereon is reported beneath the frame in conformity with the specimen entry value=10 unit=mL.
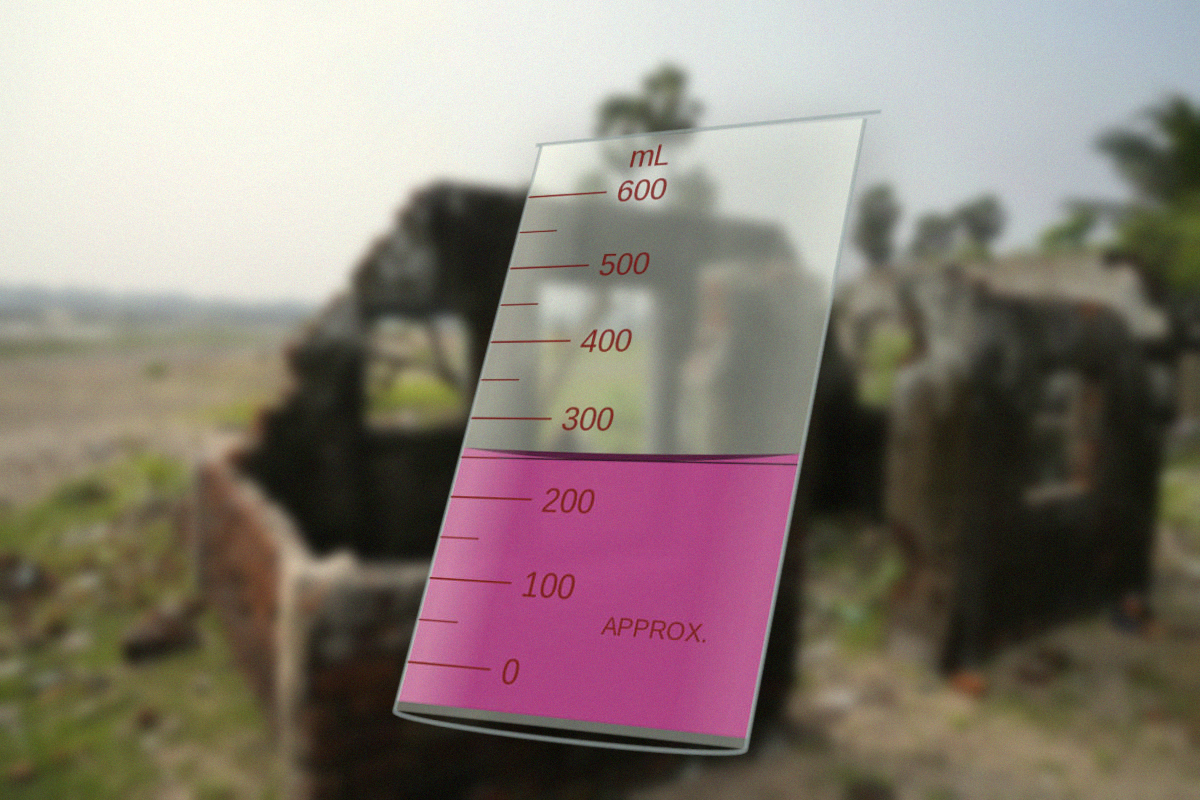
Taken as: value=250 unit=mL
